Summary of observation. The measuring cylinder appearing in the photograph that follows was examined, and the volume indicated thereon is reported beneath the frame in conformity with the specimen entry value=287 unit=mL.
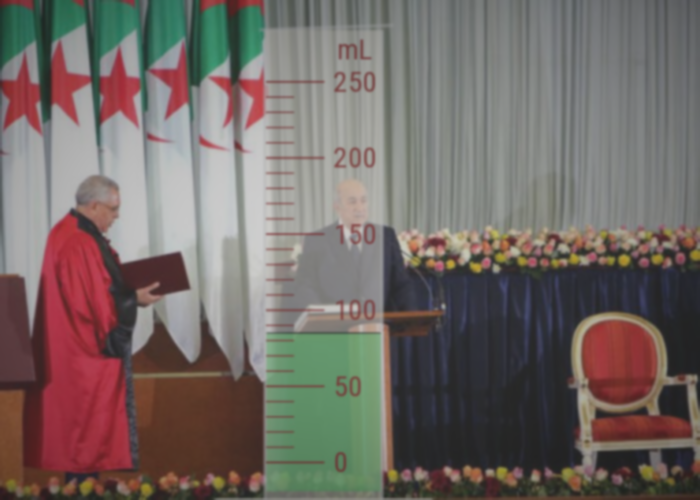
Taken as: value=85 unit=mL
